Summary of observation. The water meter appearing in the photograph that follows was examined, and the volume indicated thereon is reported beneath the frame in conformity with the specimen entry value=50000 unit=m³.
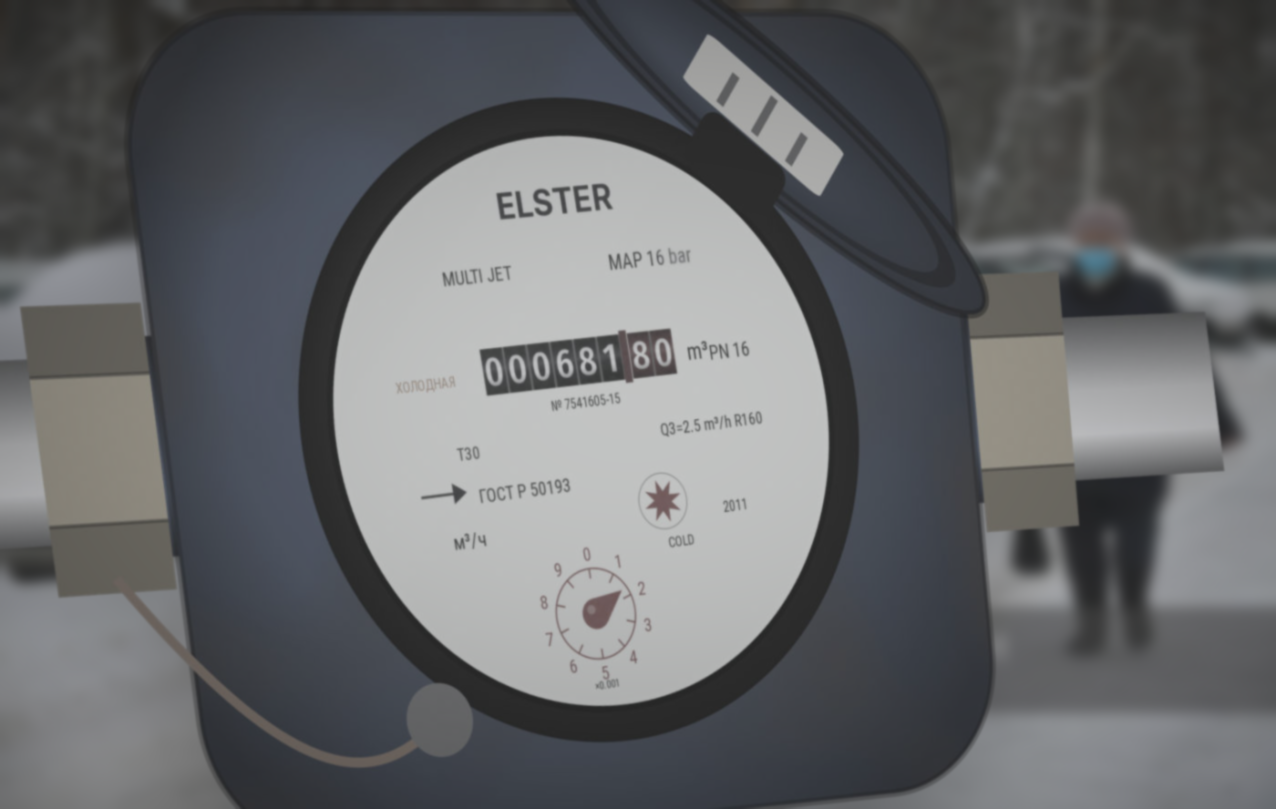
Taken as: value=681.801 unit=m³
